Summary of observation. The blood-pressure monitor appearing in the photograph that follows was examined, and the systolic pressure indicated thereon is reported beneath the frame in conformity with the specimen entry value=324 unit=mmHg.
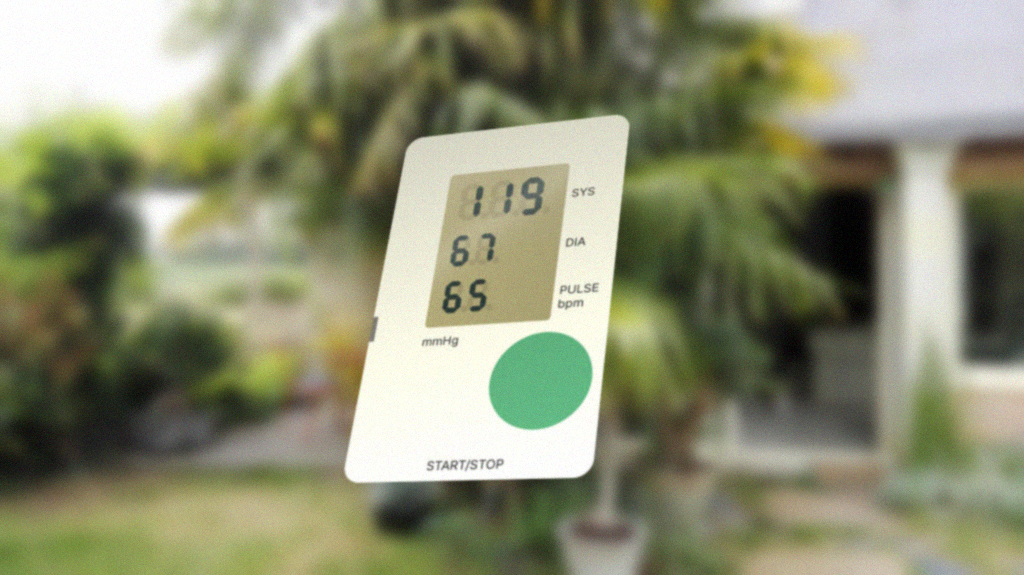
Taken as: value=119 unit=mmHg
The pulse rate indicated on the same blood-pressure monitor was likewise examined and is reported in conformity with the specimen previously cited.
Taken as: value=65 unit=bpm
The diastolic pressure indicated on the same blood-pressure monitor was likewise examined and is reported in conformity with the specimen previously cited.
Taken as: value=67 unit=mmHg
